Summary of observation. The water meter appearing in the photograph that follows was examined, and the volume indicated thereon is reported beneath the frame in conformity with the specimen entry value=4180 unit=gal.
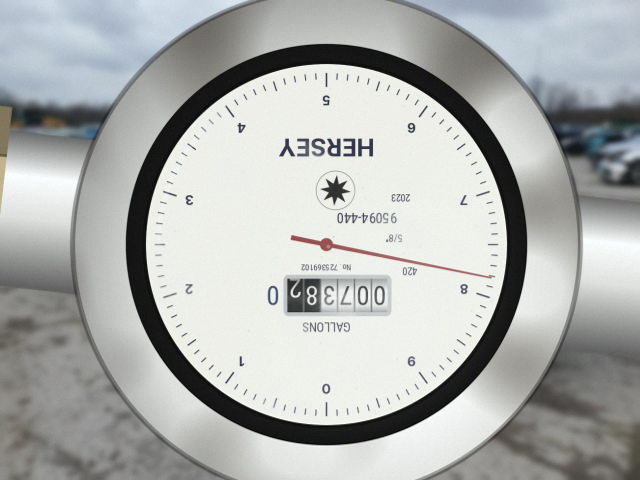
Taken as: value=73817.8 unit=gal
